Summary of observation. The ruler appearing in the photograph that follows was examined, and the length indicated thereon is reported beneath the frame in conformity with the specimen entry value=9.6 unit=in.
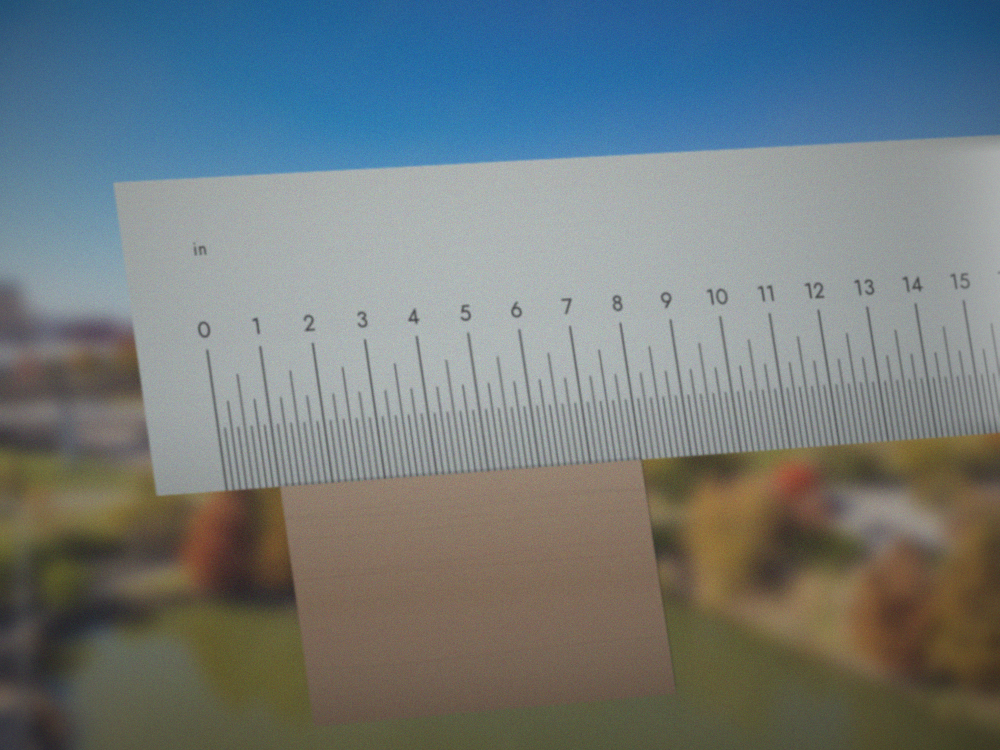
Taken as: value=7 unit=in
